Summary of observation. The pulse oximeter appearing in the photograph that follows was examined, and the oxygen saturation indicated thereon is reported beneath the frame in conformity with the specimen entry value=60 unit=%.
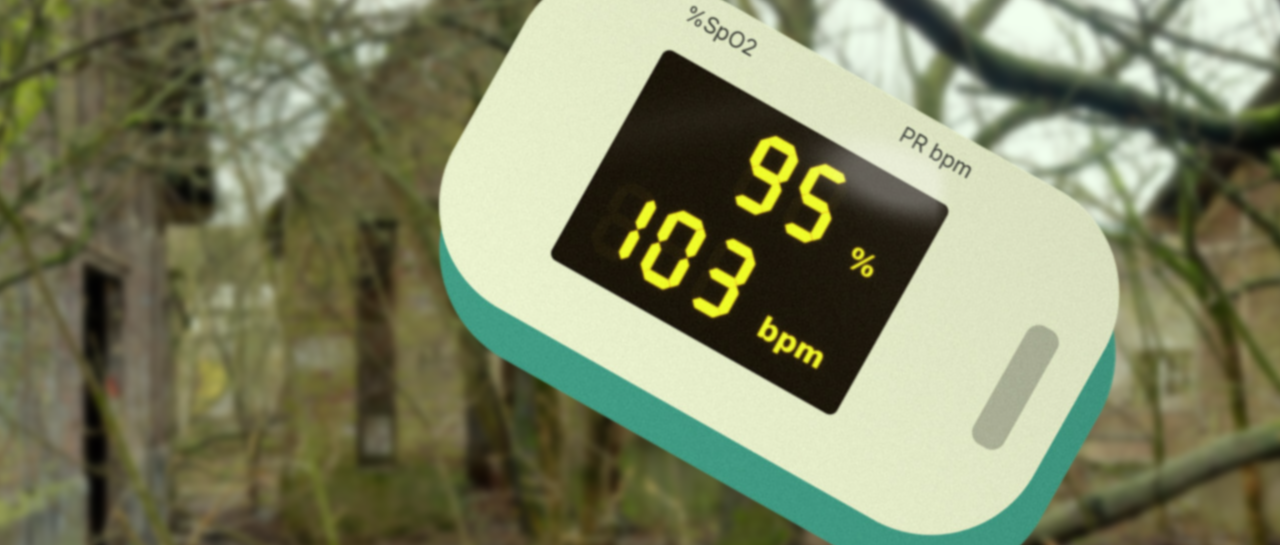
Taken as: value=95 unit=%
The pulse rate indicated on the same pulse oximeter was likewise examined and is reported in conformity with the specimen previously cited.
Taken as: value=103 unit=bpm
